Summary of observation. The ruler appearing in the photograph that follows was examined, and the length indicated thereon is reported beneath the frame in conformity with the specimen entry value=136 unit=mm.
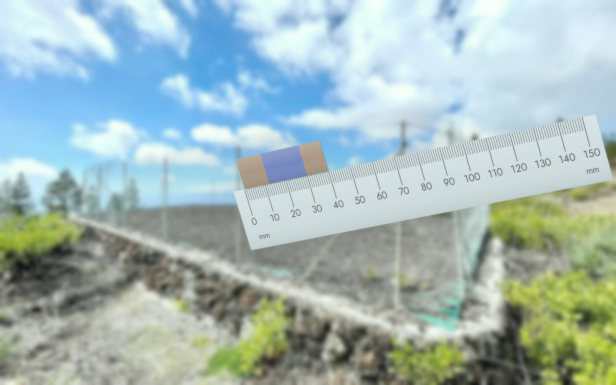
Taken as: value=40 unit=mm
